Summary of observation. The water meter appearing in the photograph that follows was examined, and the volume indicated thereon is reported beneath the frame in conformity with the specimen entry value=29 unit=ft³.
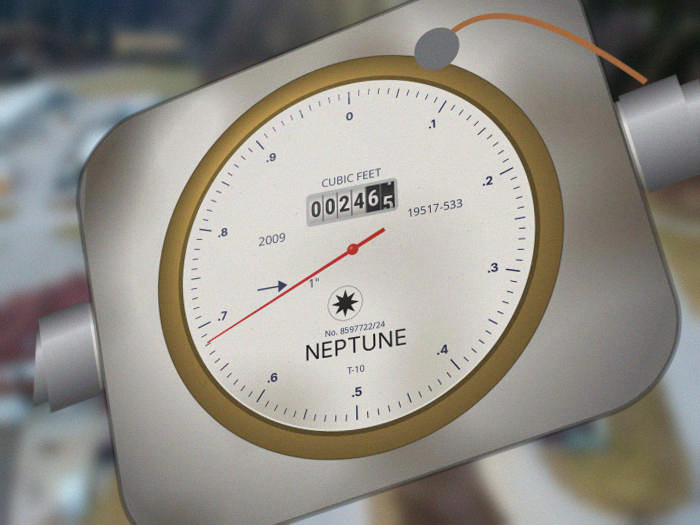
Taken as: value=2464.68 unit=ft³
